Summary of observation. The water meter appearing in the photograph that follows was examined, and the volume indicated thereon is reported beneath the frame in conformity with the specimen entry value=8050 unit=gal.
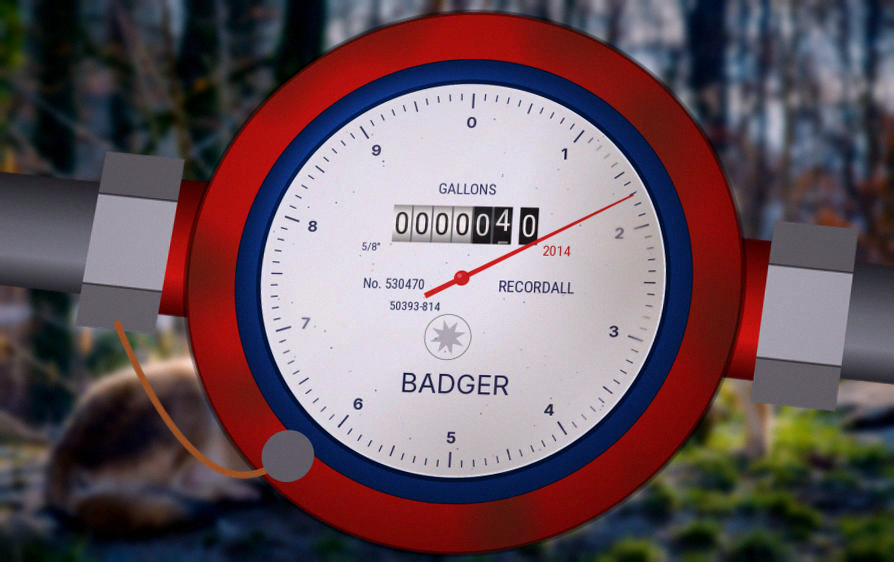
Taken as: value=41.7 unit=gal
